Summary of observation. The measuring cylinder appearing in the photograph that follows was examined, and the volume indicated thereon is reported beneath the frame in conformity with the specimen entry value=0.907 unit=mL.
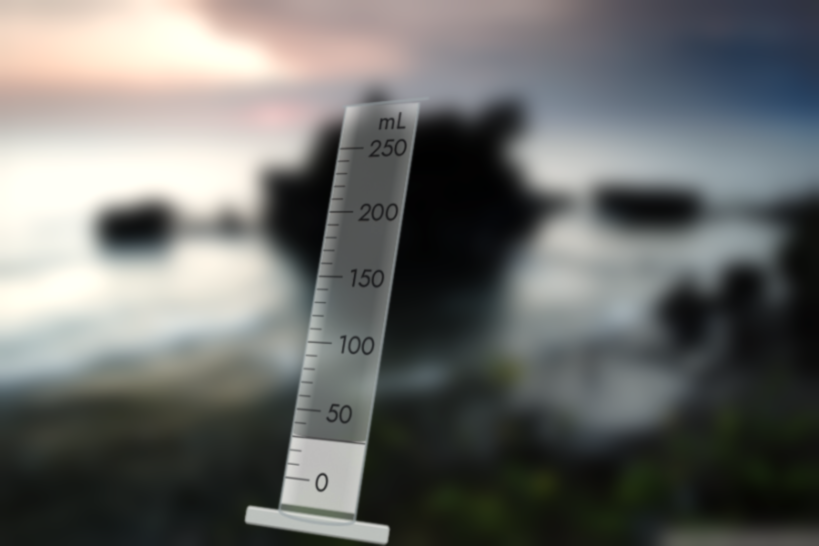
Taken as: value=30 unit=mL
